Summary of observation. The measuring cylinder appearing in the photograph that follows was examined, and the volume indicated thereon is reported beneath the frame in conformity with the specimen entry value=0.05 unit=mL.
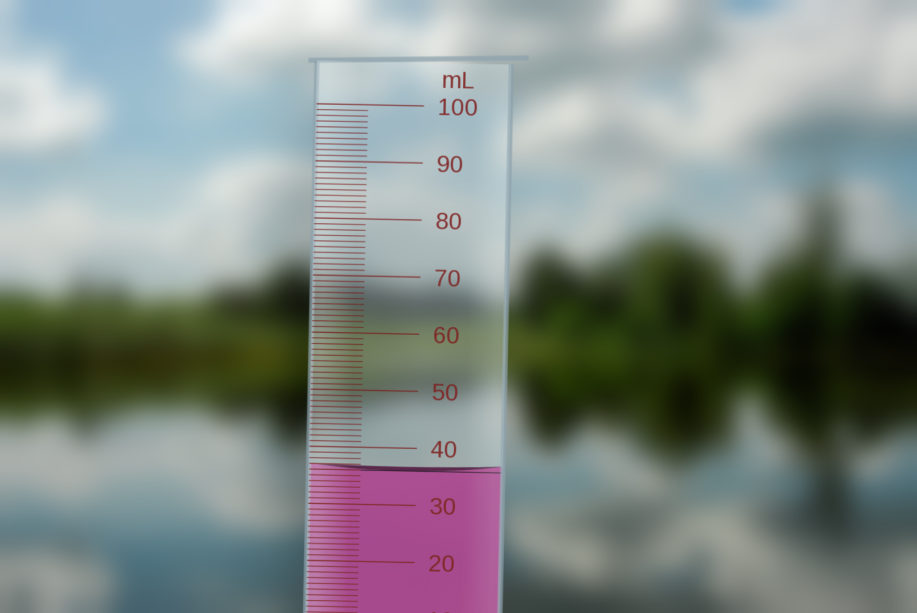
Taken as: value=36 unit=mL
